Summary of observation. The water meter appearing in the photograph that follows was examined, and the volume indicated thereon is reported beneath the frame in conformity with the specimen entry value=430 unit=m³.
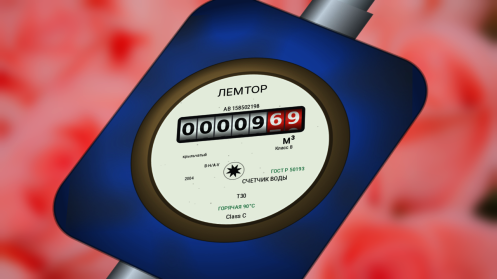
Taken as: value=9.69 unit=m³
